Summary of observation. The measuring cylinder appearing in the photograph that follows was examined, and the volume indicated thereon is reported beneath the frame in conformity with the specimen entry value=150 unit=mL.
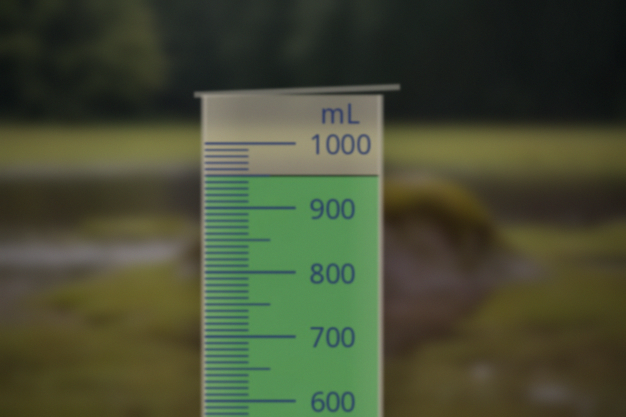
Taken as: value=950 unit=mL
